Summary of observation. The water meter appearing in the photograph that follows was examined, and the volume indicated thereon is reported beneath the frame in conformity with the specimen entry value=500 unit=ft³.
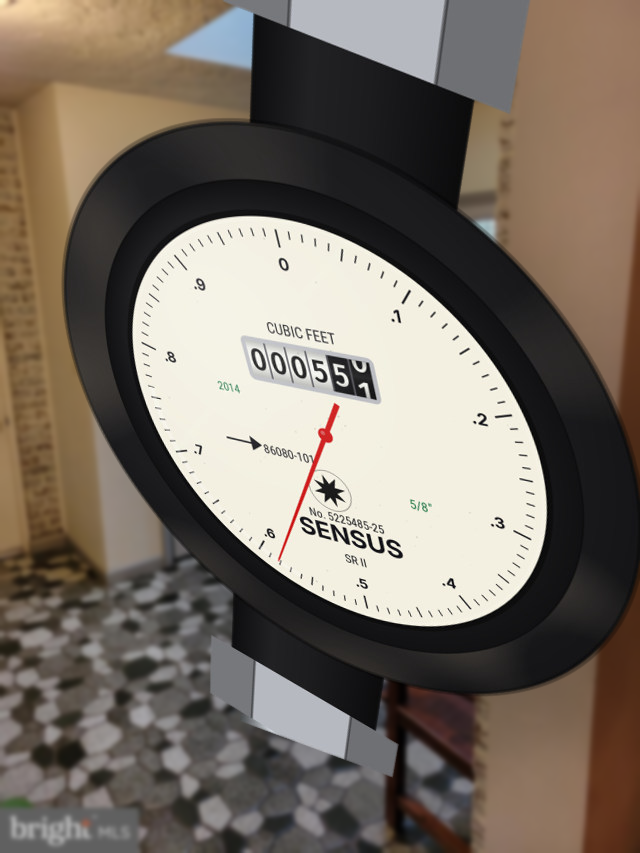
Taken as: value=550.58 unit=ft³
